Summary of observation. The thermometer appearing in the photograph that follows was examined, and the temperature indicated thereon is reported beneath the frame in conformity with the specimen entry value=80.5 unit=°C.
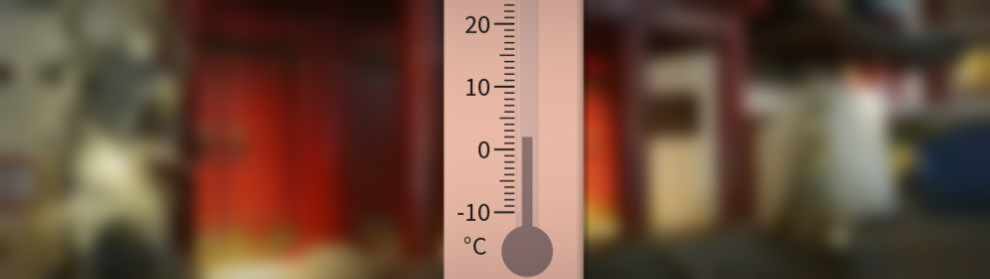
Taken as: value=2 unit=°C
